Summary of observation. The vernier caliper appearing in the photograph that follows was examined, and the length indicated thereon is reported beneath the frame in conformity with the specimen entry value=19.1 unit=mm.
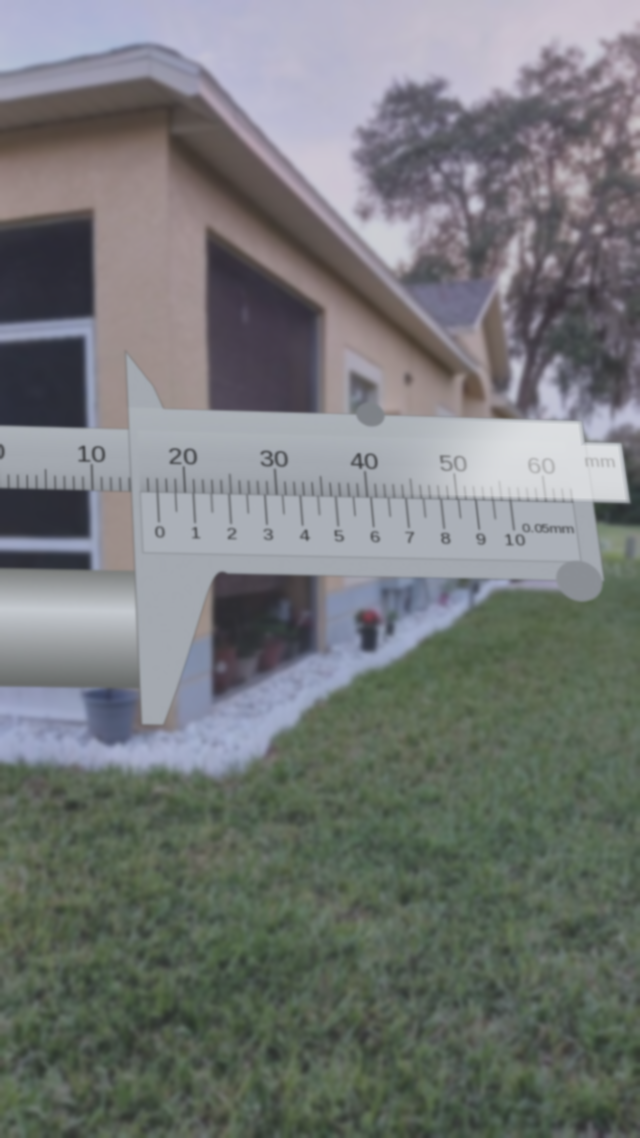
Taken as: value=17.0 unit=mm
